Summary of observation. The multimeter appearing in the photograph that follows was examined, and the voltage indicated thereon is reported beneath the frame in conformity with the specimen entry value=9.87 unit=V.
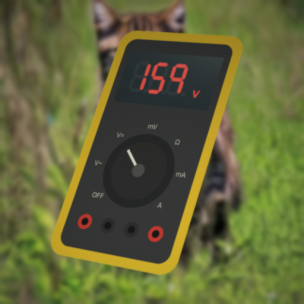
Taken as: value=159 unit=V
